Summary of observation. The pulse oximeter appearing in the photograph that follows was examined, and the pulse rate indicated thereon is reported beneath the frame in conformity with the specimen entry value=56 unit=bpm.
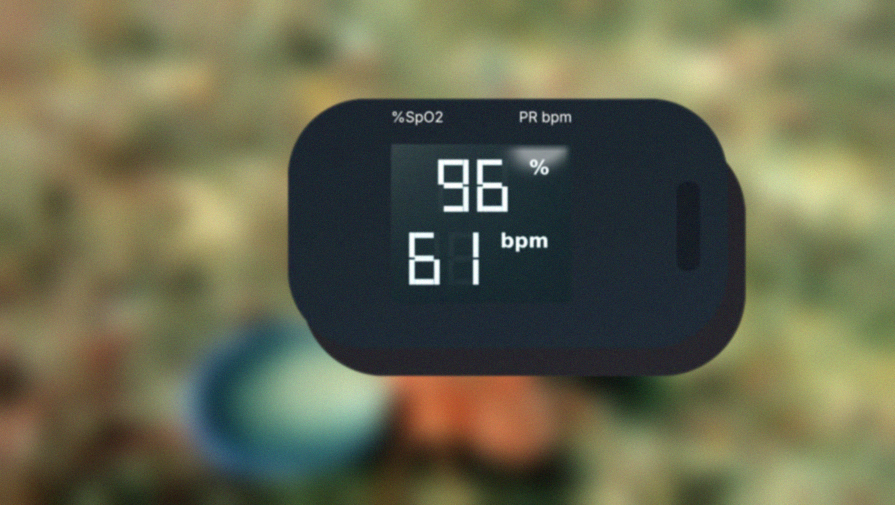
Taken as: value=61 unit=bpm
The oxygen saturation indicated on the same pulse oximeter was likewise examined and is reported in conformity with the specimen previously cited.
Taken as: value=96 unit=%
